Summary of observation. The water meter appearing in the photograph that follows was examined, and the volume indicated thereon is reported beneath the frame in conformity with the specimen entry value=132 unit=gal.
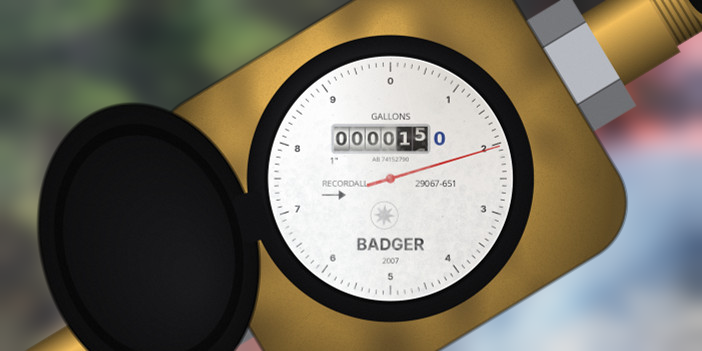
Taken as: value=152.0 unit=gal
